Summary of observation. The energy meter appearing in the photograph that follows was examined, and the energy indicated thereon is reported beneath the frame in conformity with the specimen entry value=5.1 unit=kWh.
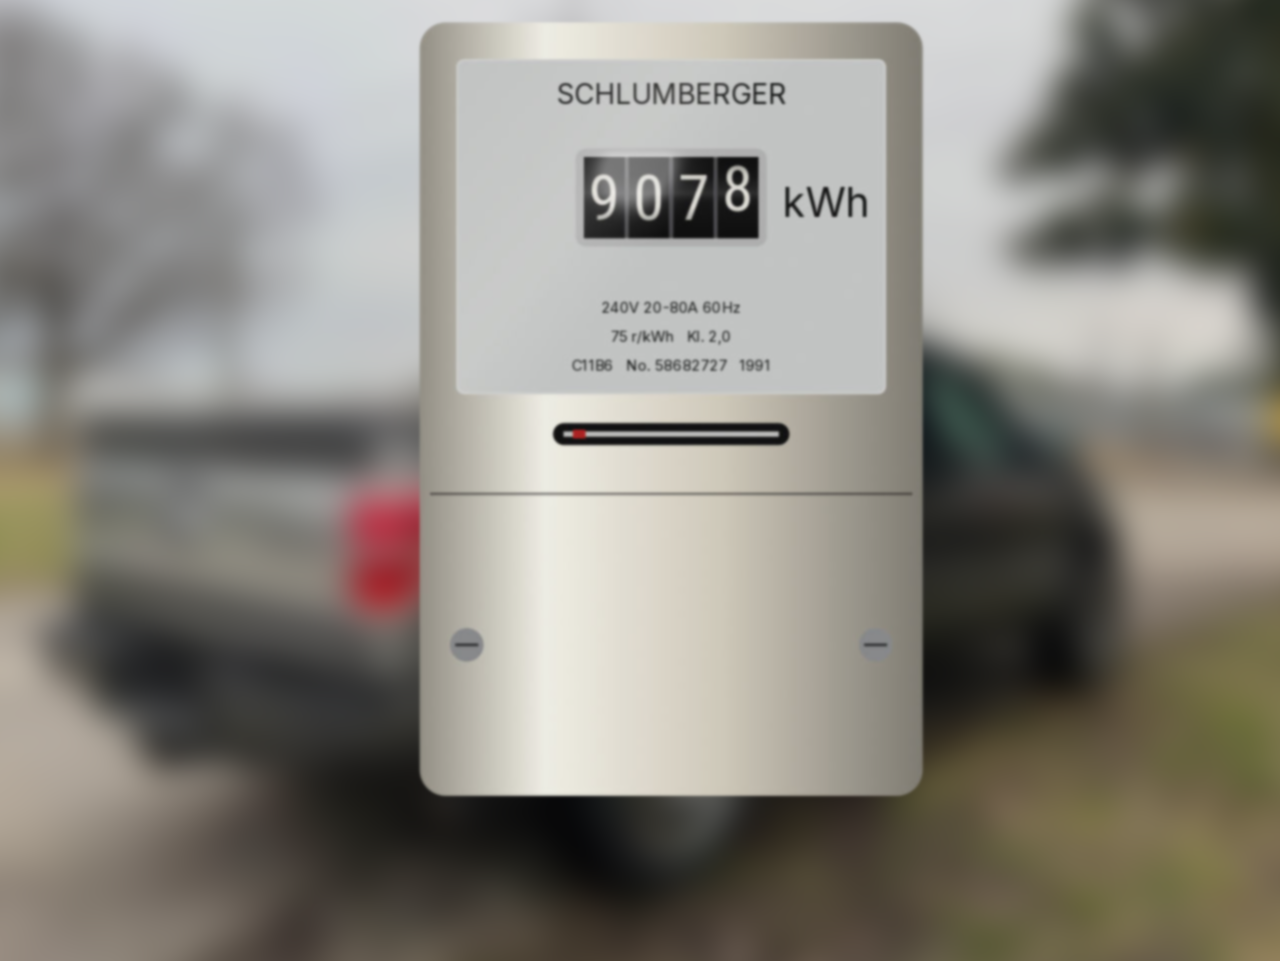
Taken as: value=9078 unit=kWh
